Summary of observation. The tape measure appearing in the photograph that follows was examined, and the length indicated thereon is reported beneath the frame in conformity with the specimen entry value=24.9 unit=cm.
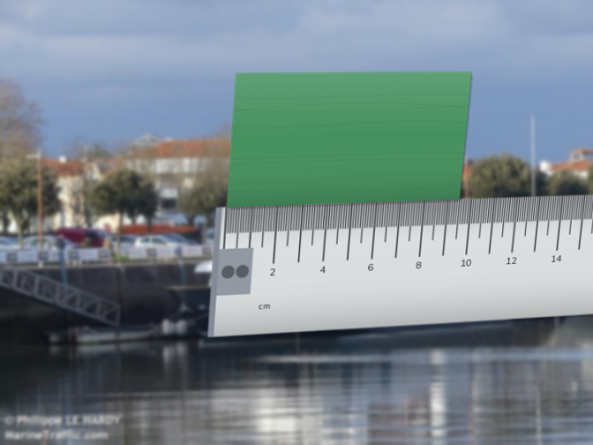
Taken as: value=9.5 unit=cm
